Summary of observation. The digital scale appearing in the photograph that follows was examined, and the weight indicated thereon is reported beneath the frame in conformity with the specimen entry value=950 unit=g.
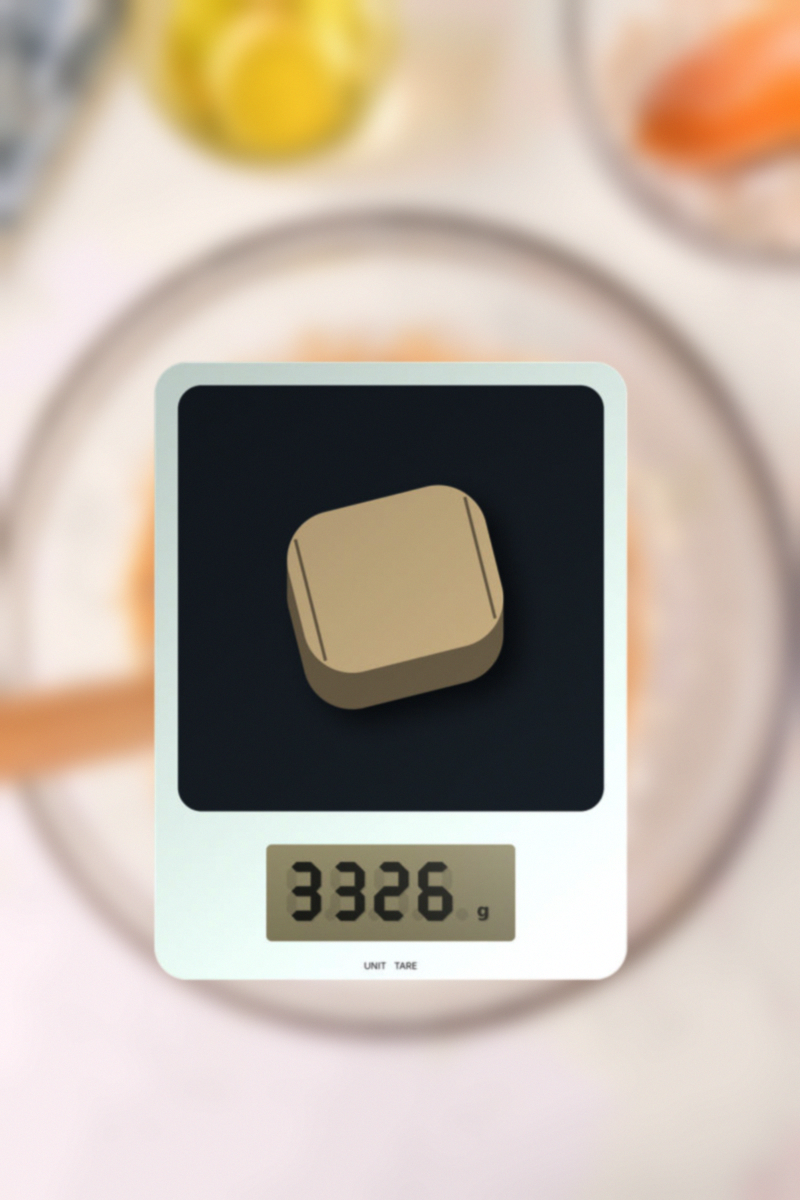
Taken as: value=3326 unit=g
